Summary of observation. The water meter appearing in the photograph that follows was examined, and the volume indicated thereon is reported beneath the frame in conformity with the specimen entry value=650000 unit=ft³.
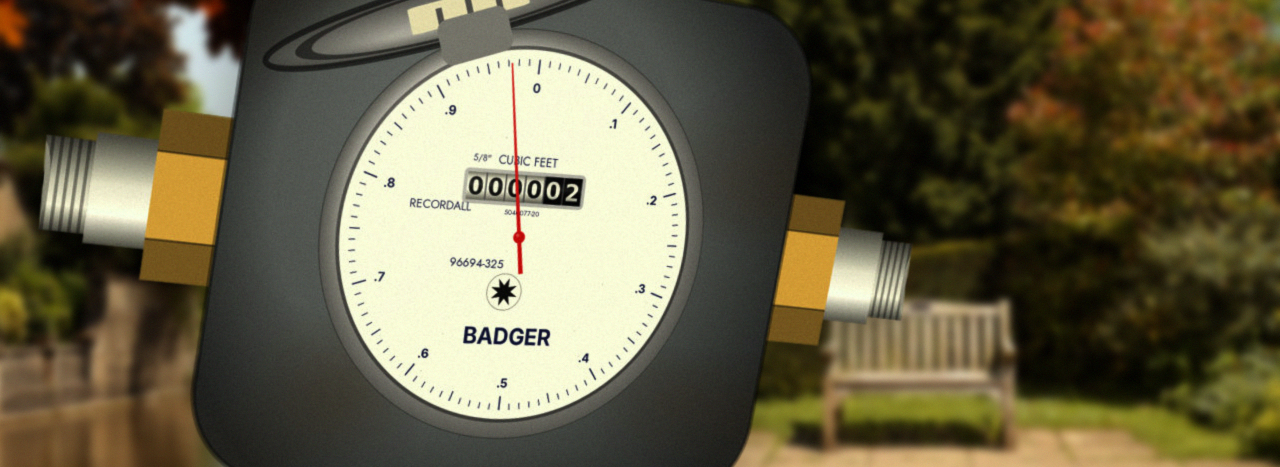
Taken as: value=1.97 unit=ft³
